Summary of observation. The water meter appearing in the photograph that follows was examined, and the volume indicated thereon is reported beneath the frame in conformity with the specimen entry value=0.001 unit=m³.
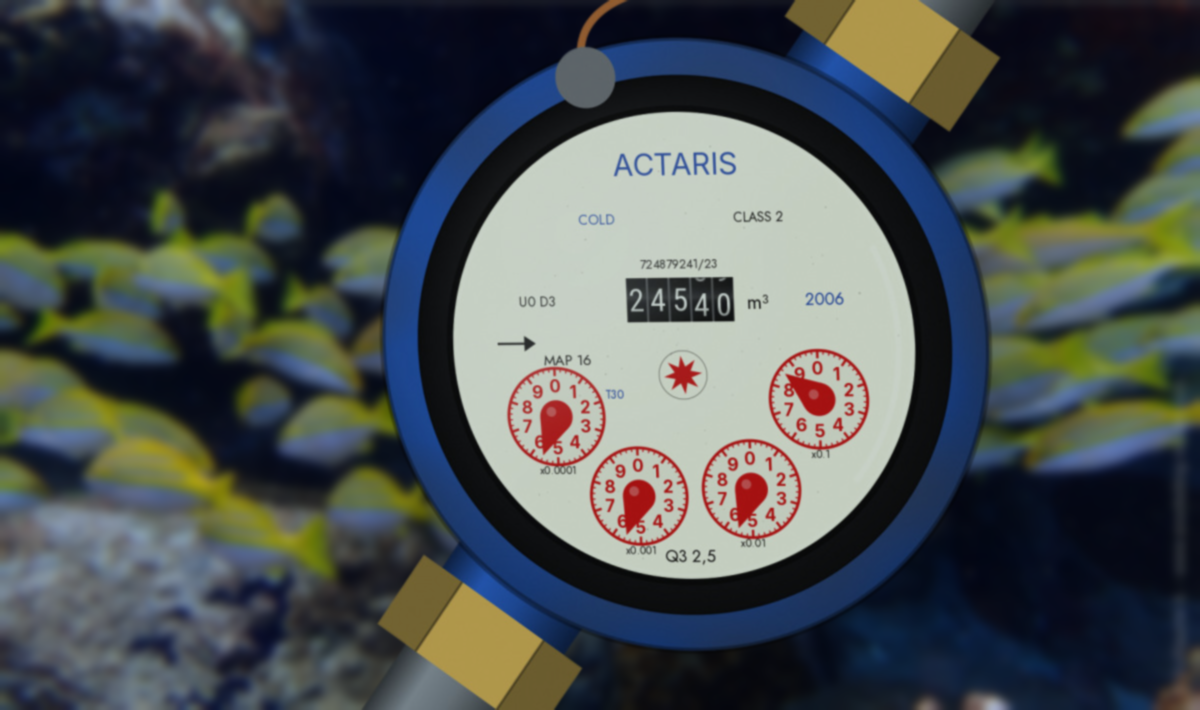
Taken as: value=24539.8555 unit=m³
